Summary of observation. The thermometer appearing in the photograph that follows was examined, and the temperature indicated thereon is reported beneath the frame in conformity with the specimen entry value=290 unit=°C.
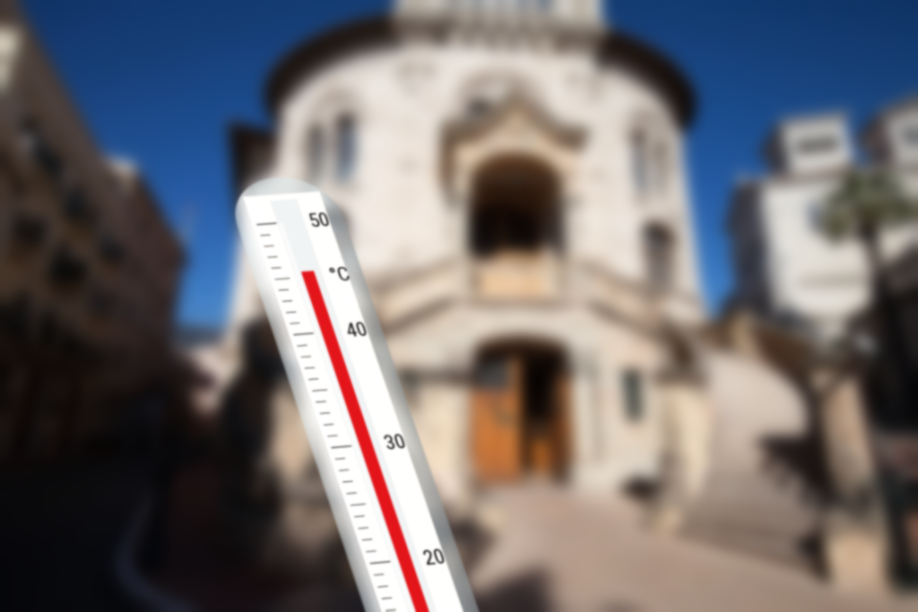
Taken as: value=45.5 unit=°C
